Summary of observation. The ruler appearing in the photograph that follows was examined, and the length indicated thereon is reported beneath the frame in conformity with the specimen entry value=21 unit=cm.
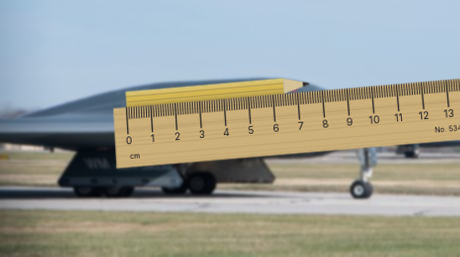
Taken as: value=7.5 unit=cm
